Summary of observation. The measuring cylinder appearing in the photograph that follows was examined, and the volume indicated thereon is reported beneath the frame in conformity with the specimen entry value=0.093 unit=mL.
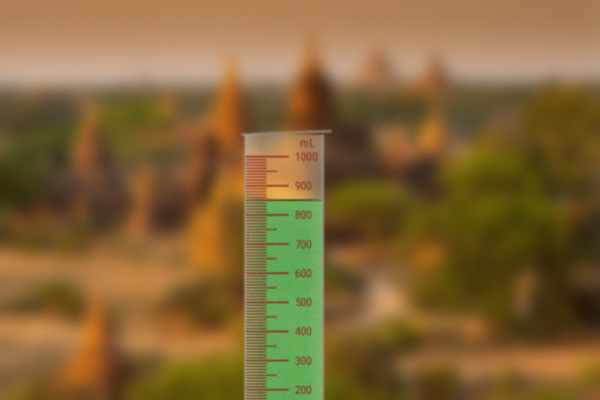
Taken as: value=850 unit=mL
